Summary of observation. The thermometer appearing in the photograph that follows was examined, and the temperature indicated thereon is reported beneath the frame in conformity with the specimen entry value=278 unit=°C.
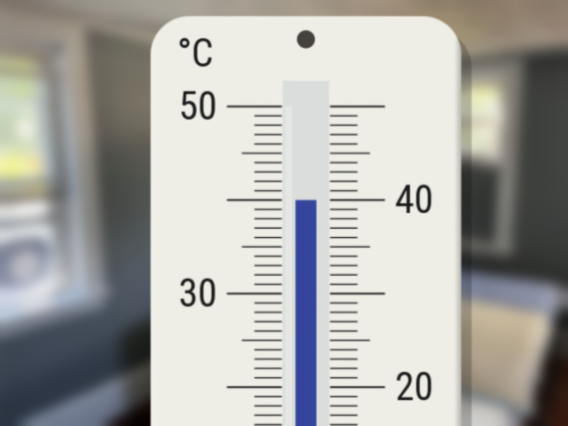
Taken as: value=40 unit=°C
